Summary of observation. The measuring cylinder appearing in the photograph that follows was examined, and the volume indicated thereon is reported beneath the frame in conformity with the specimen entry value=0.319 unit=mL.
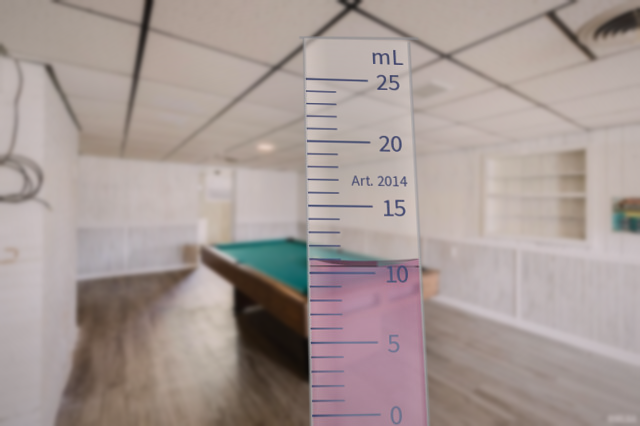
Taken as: value=10.5 unit=mL
